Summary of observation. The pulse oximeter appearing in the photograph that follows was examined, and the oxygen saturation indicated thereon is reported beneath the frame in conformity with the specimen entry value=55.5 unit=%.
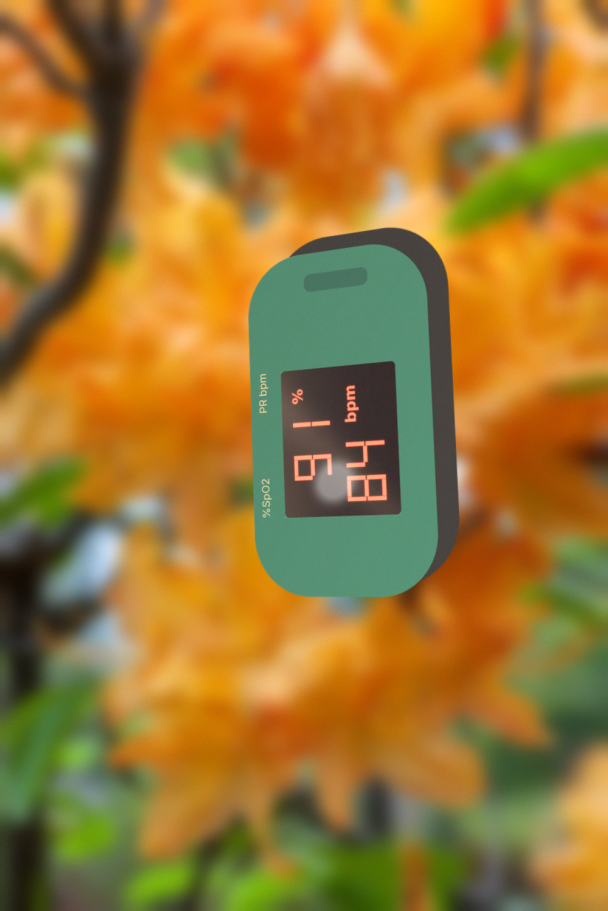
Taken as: value=91 unit=%
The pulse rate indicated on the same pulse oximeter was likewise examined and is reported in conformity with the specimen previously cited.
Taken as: value=84 unit=bpm
